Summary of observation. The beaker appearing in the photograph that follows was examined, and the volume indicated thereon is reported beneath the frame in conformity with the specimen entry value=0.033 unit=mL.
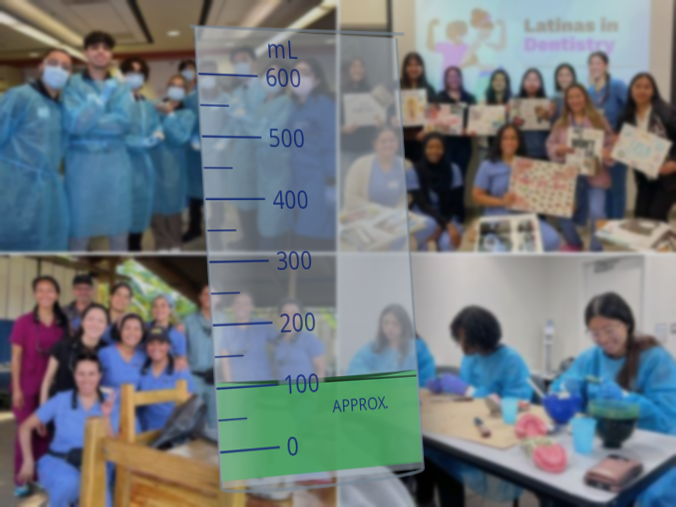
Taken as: value=100 unit=mL
